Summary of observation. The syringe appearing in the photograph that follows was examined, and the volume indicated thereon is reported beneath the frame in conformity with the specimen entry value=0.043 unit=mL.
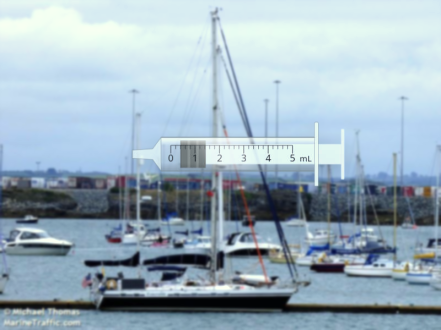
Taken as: value=0.4 unit=mL
